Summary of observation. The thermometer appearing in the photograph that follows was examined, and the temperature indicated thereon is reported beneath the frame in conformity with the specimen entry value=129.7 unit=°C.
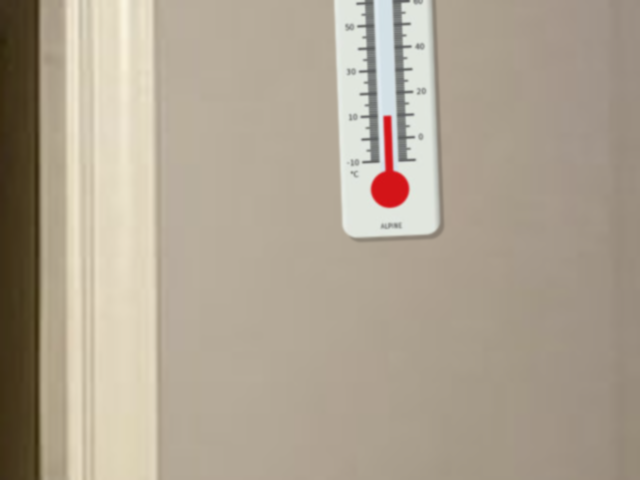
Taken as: value=10 unit=°C
